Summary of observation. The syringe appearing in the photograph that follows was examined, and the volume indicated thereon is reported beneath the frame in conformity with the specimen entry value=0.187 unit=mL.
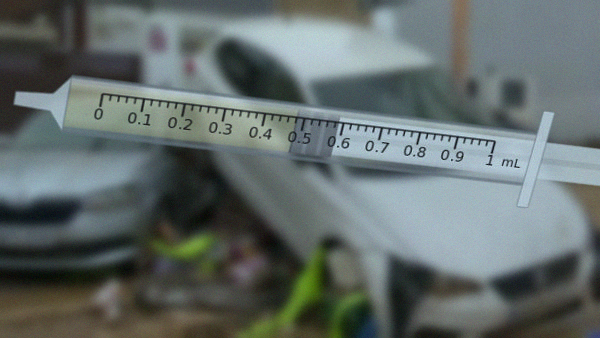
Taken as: value=0.48 unit=mL
